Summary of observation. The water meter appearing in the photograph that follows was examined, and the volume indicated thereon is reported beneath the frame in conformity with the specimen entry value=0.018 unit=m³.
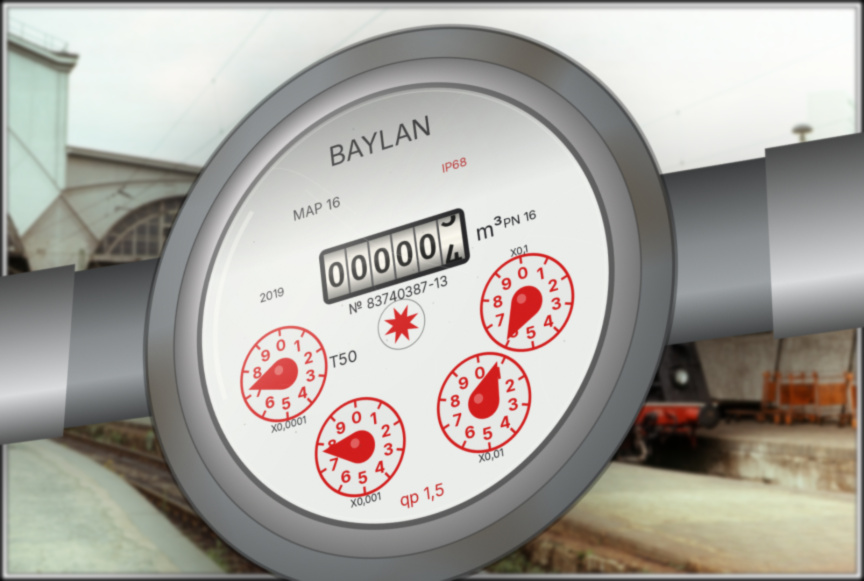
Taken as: value=3.6077 unit=m³
